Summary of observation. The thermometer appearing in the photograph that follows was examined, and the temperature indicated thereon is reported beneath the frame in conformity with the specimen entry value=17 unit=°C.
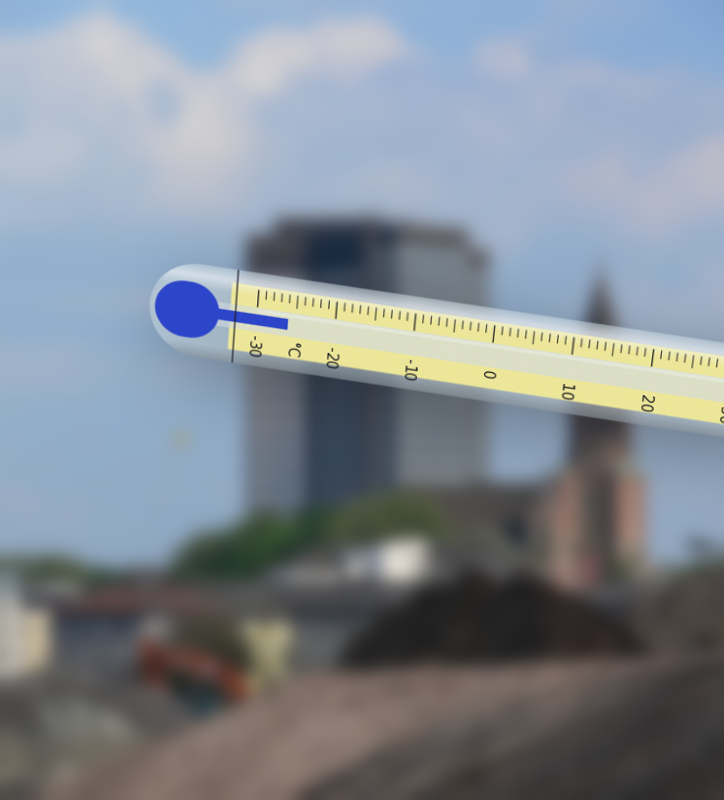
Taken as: value=-26 unit=°C
